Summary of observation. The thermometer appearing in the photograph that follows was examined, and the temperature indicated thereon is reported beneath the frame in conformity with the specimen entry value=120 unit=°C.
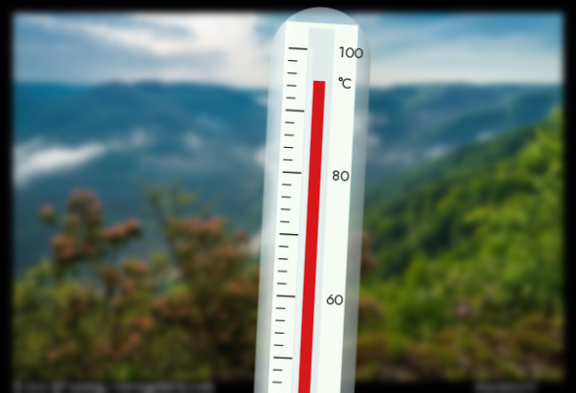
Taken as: value=95 unit=°C
